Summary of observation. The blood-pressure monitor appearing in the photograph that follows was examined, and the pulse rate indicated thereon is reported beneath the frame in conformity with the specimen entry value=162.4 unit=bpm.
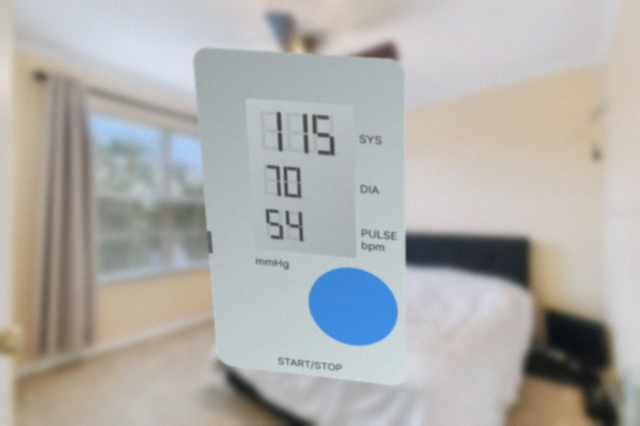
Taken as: value=54 unit=bpm
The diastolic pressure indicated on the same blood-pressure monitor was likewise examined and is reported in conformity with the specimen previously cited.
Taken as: value=70 unit=mmHg
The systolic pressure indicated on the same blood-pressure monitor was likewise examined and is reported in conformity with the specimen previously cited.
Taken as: value=115 unit=mmHg
